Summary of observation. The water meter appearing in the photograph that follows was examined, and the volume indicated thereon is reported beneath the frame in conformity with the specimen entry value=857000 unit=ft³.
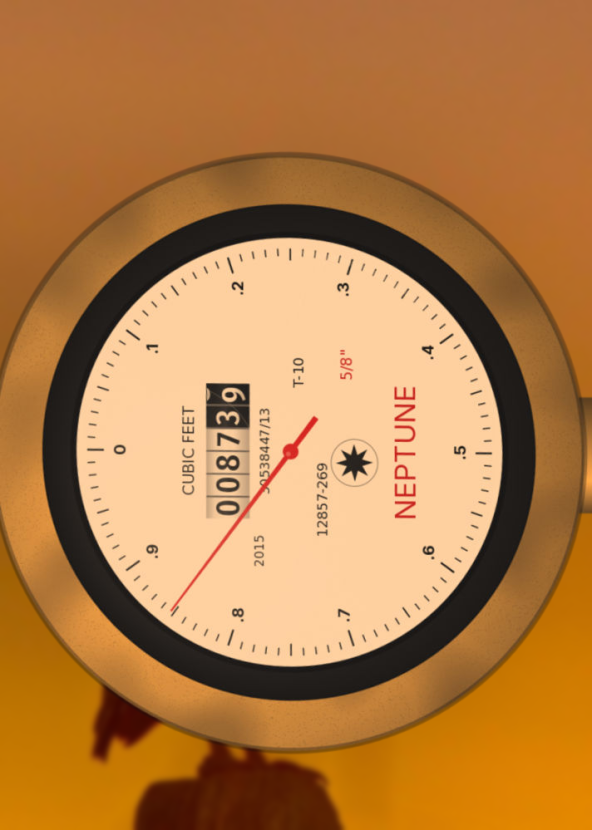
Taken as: value=8738.85 unit=ft³
